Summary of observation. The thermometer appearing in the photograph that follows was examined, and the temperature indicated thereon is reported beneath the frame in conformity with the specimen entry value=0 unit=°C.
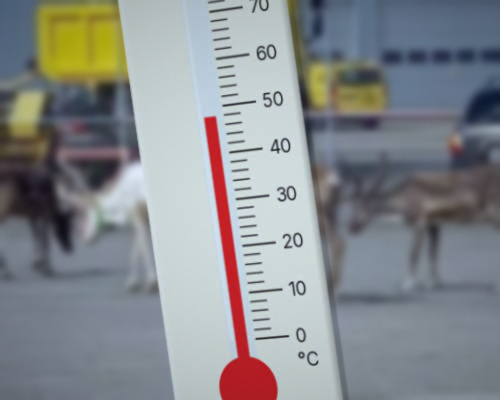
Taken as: value=48 unit=°C
